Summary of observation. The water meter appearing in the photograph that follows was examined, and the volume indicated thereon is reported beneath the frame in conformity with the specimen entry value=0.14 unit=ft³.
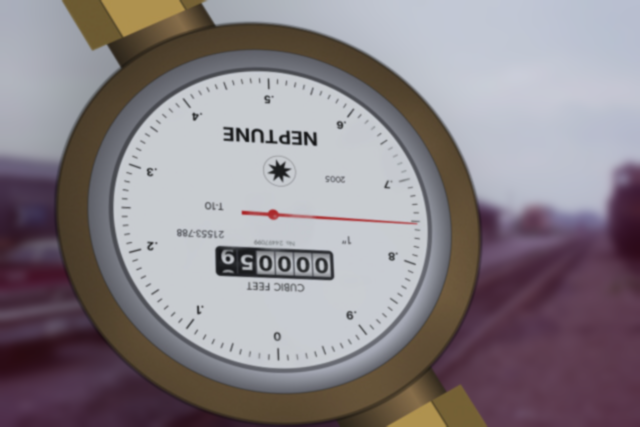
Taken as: value=58.75 unit=ft³
